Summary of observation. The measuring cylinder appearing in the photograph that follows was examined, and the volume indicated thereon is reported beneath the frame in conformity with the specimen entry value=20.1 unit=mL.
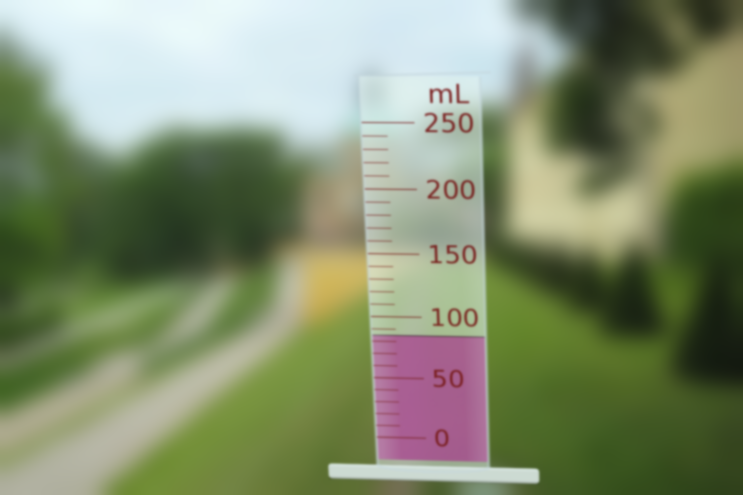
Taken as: value=85 unit=mL
